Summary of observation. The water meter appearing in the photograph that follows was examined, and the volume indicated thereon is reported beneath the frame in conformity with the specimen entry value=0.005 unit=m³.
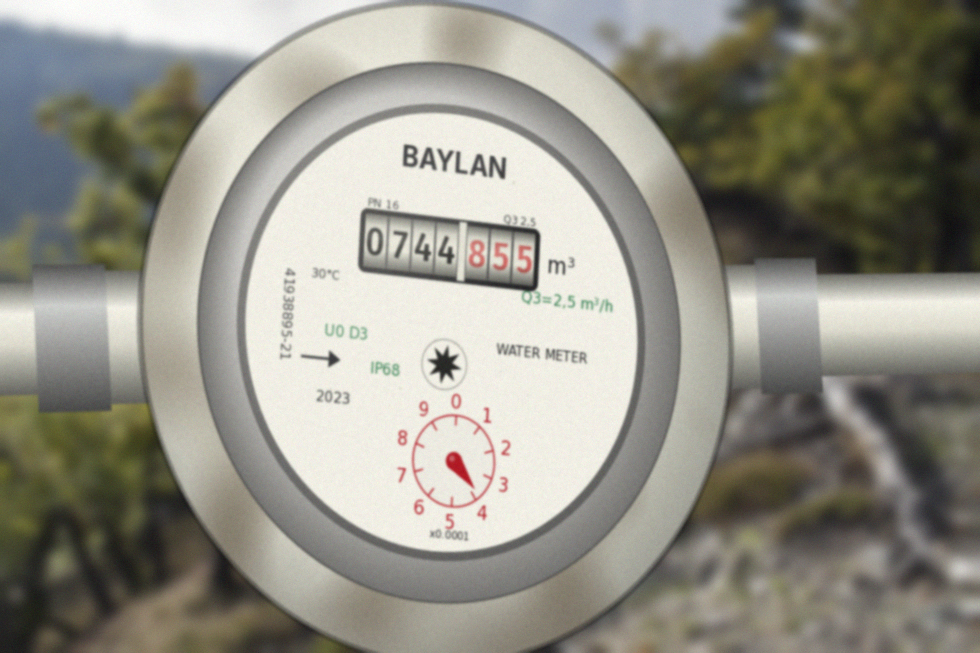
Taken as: value=744.8553 unit=m³
